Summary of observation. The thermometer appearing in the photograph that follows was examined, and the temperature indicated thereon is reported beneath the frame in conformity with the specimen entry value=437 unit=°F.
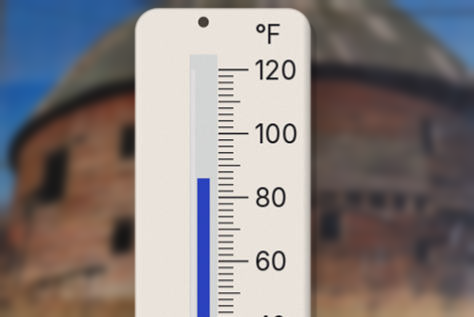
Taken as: value=86 unit=°F
